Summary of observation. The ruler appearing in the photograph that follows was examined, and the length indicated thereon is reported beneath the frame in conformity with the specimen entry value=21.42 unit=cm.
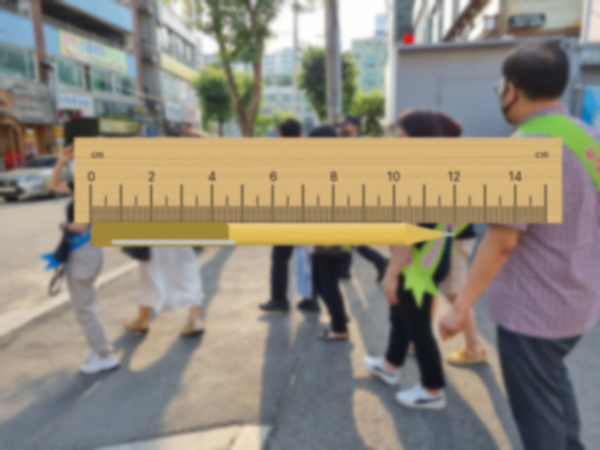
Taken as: value=12 unit=cm
